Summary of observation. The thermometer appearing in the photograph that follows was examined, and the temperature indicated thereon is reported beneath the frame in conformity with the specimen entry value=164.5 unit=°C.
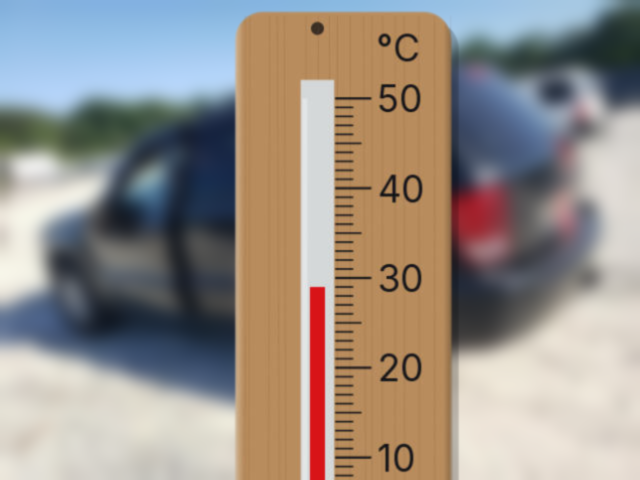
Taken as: value=29 unit=°C
